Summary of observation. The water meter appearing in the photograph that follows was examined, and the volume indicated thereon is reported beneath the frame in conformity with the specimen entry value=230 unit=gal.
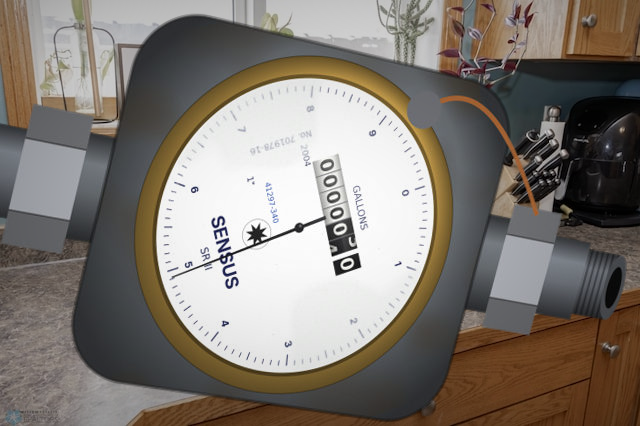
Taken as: value=34.9 unit=gal
